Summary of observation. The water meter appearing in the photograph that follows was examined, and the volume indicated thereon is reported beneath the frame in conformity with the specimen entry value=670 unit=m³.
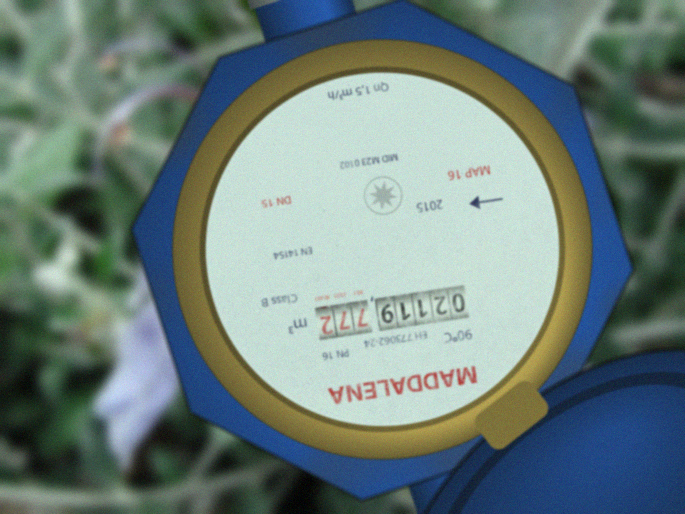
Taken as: value=2119.772 unit=m³
